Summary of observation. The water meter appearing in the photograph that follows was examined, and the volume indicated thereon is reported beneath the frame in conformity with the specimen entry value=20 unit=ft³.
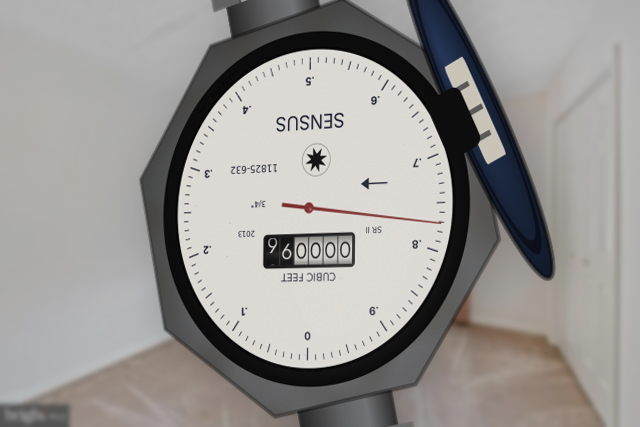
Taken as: value=95.77 unit=ft³
